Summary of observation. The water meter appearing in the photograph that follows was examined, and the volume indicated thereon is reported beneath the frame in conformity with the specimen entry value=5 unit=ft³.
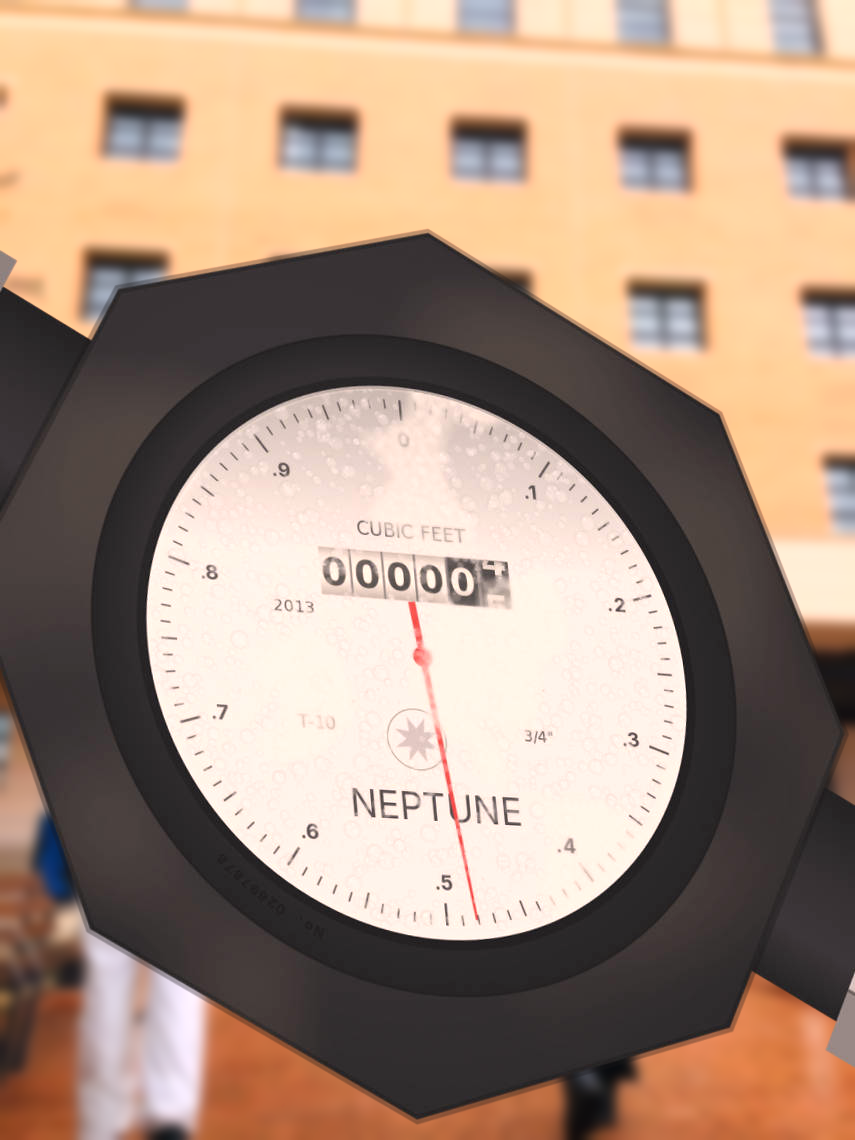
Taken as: value=4.48 unit=ft³
